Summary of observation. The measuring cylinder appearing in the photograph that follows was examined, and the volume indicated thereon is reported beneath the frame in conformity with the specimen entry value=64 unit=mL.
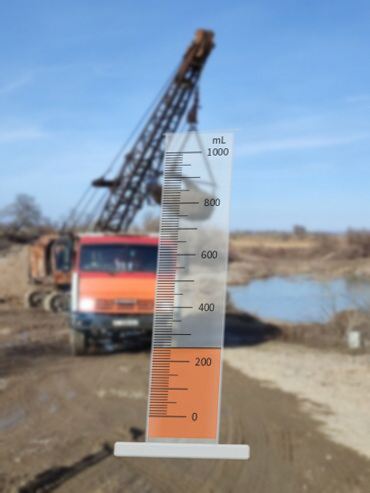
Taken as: value=250 unit=mL
